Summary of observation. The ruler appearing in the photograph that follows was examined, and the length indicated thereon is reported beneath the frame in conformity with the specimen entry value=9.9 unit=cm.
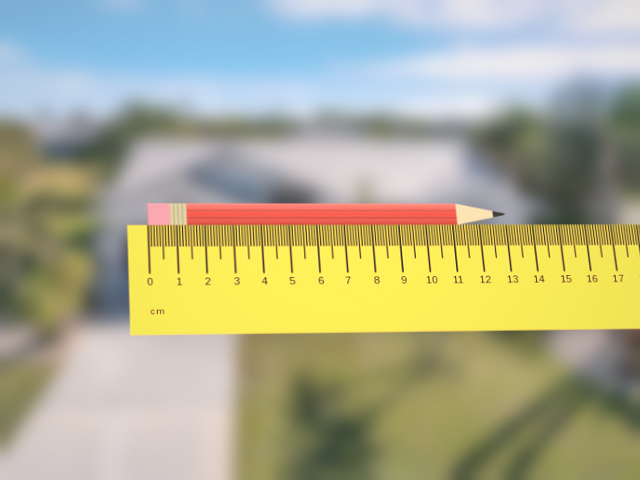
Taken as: value=13 unit=cm
